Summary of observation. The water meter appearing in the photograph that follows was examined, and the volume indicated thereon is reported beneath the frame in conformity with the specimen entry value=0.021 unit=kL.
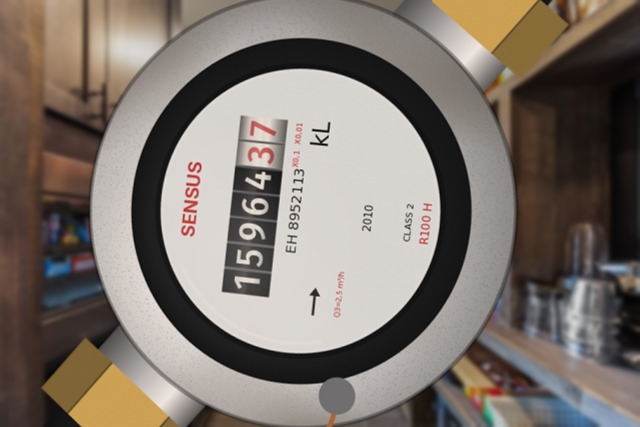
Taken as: value=15964.37 unit=kL
